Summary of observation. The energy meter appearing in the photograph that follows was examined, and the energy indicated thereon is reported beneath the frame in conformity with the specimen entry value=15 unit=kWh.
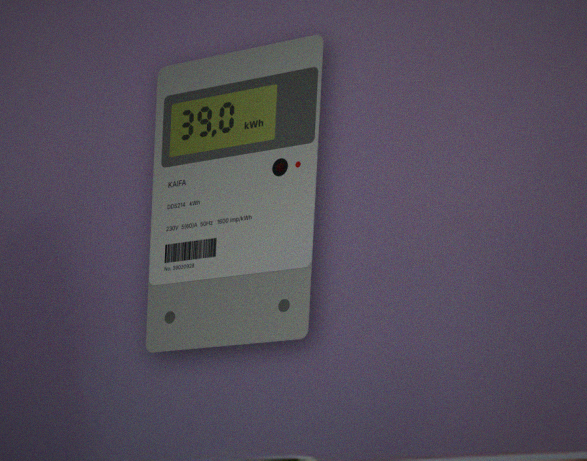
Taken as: value=39.0 unit=kWh
